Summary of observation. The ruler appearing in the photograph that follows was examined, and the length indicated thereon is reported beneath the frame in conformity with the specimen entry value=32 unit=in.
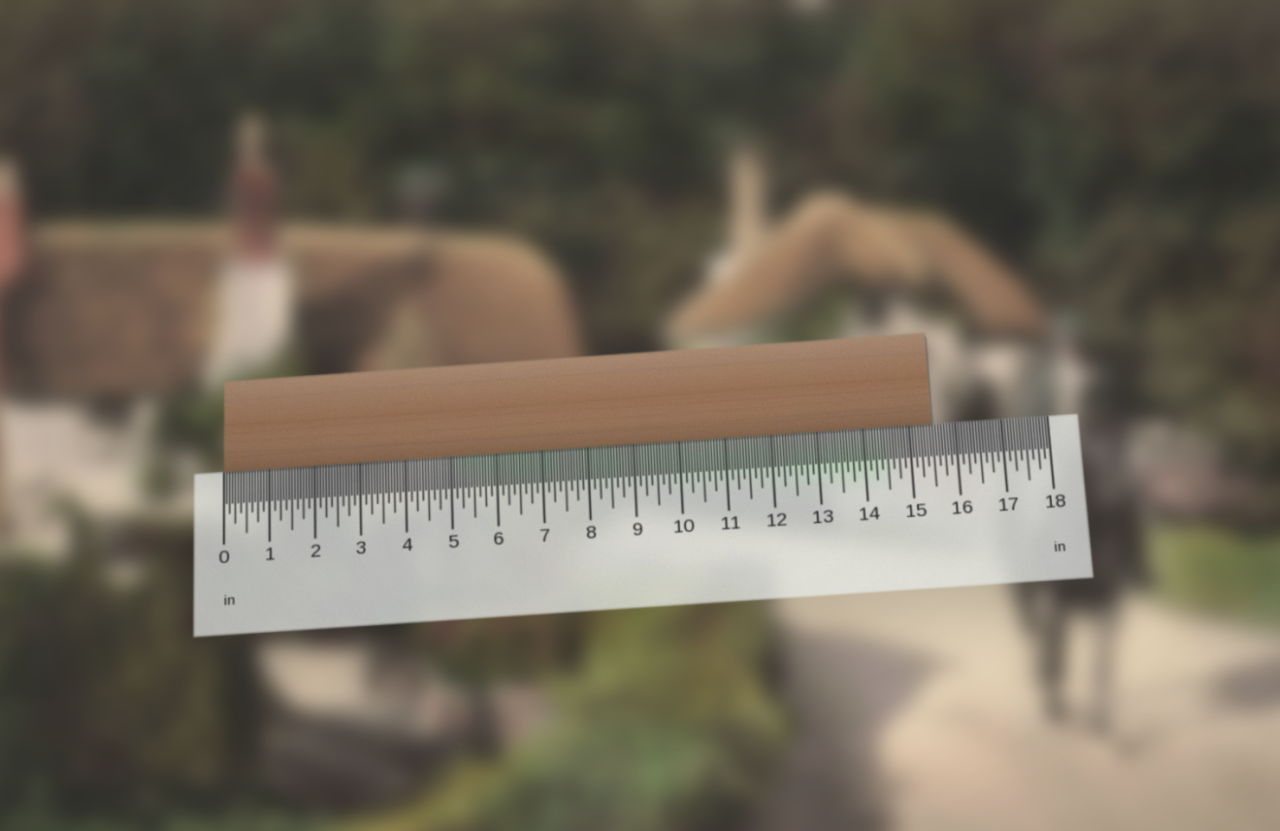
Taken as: value=15.5 unit=in
